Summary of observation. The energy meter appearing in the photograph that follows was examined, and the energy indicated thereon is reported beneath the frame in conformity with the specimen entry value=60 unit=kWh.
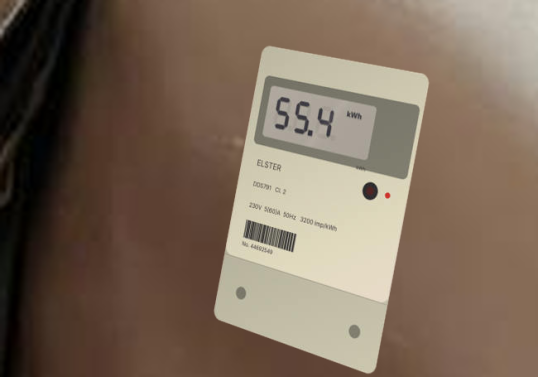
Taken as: value=55.4 unit=kWh
